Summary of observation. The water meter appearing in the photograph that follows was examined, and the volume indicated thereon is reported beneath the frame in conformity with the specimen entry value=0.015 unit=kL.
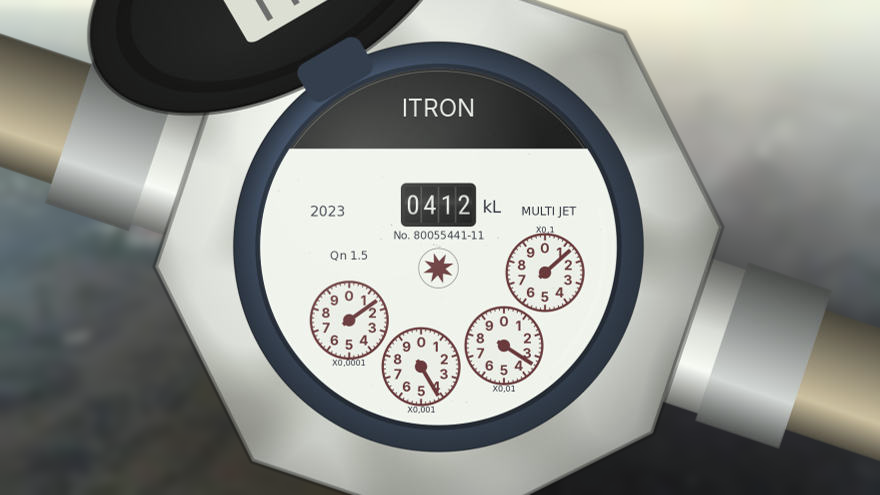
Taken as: value=412.1341 unit=kL
